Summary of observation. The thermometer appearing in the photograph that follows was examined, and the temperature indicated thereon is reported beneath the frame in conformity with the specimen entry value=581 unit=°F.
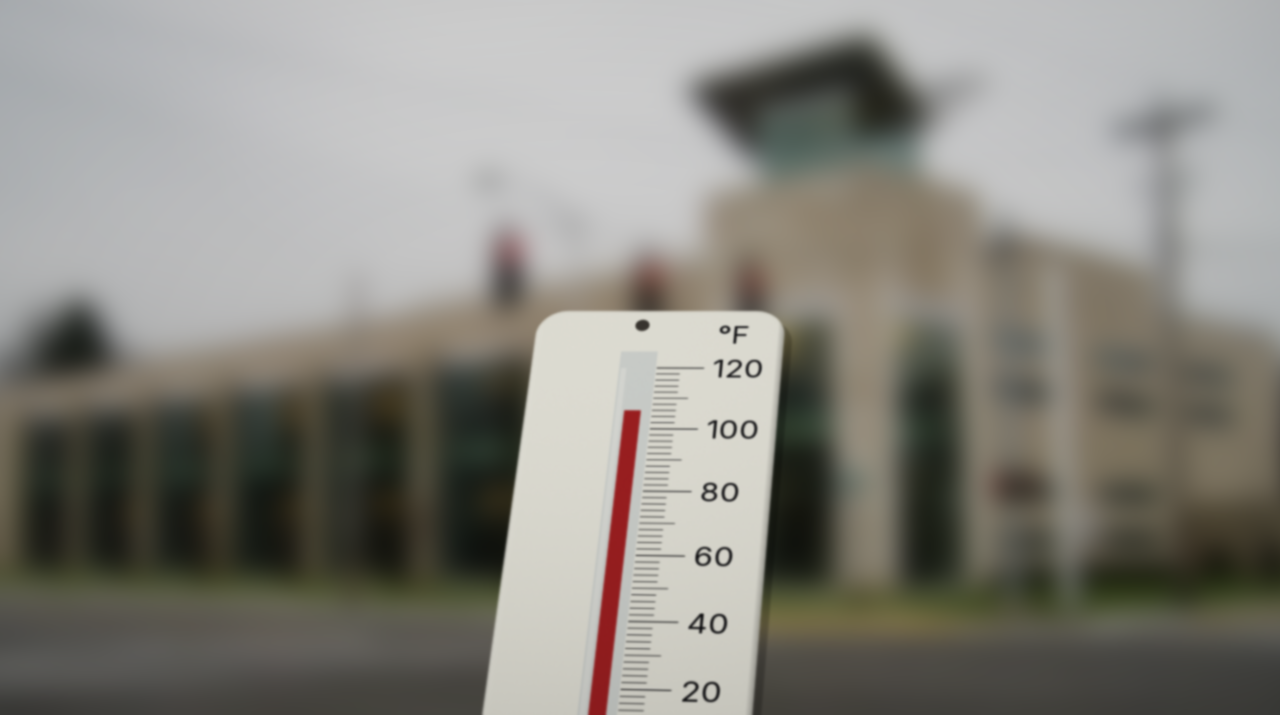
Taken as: value=106 unit=°F
